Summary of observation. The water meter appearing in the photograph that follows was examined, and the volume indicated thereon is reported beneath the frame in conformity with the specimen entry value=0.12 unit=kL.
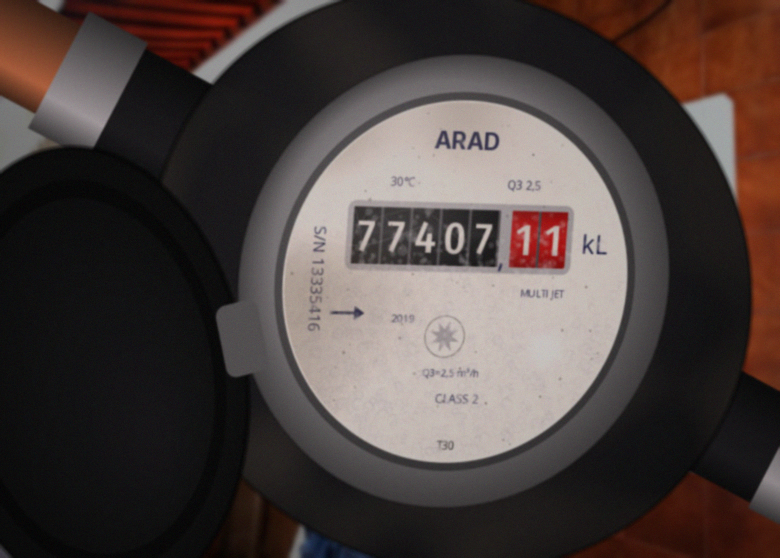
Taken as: value=77407.11 unit=kL
